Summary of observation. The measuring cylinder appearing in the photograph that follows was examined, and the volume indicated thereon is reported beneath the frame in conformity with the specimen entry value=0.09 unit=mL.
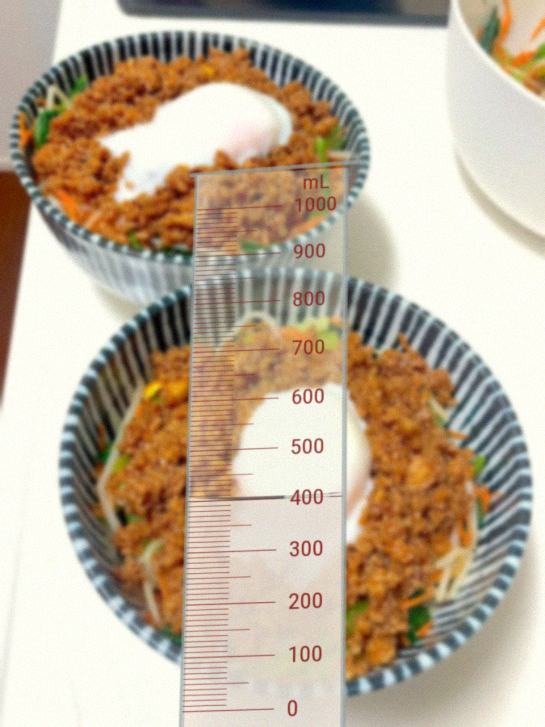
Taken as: value=400 unit=mL
